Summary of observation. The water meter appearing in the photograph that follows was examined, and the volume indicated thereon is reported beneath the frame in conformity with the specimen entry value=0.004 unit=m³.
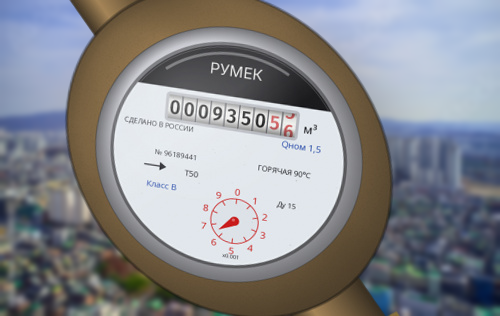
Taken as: value=9350.556 unit=m³
